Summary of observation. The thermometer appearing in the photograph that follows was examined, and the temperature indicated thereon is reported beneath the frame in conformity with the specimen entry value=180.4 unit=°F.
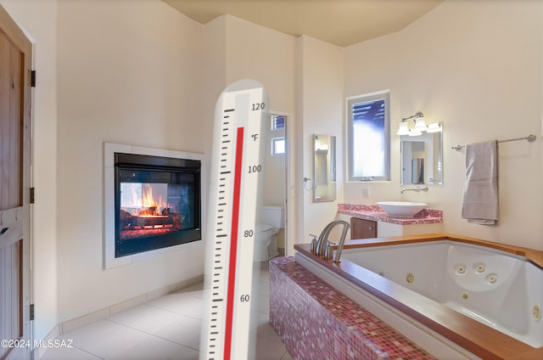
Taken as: value=114 unit=°F
